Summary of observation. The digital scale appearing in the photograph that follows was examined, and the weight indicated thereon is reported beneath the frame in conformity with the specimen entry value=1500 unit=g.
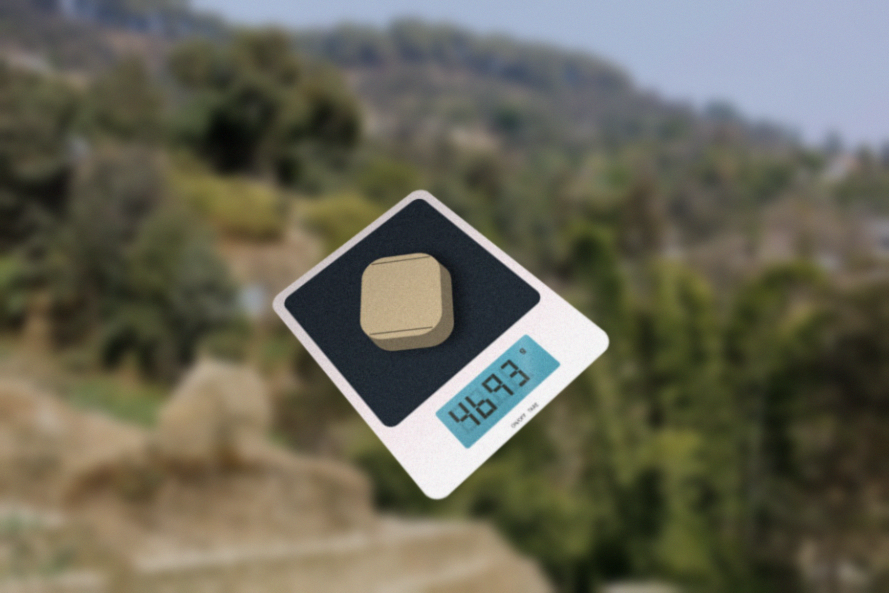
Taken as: value=4693 unit=g
